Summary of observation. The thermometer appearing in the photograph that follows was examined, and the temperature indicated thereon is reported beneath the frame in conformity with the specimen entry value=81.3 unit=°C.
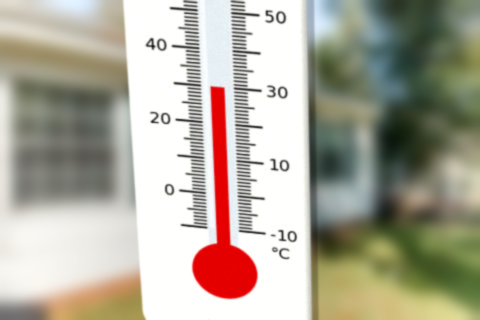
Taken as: value=30 unit=°C
